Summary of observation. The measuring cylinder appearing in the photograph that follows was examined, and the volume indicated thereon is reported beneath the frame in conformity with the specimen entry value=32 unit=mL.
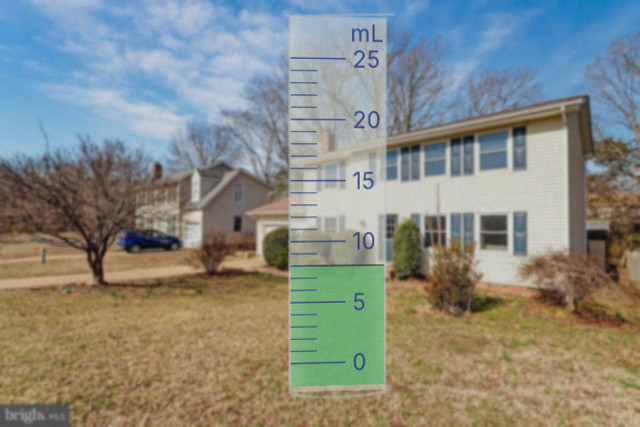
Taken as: value=8 unit=mL
